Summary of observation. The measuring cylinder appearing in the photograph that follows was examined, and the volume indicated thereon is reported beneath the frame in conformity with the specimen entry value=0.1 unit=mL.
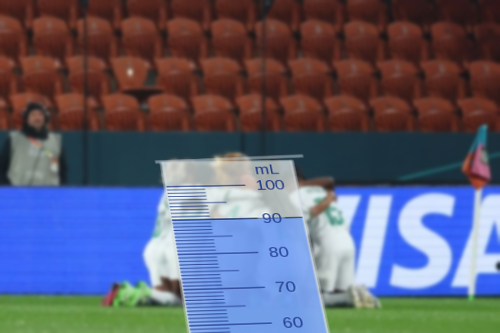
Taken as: value=90 unit=mL
